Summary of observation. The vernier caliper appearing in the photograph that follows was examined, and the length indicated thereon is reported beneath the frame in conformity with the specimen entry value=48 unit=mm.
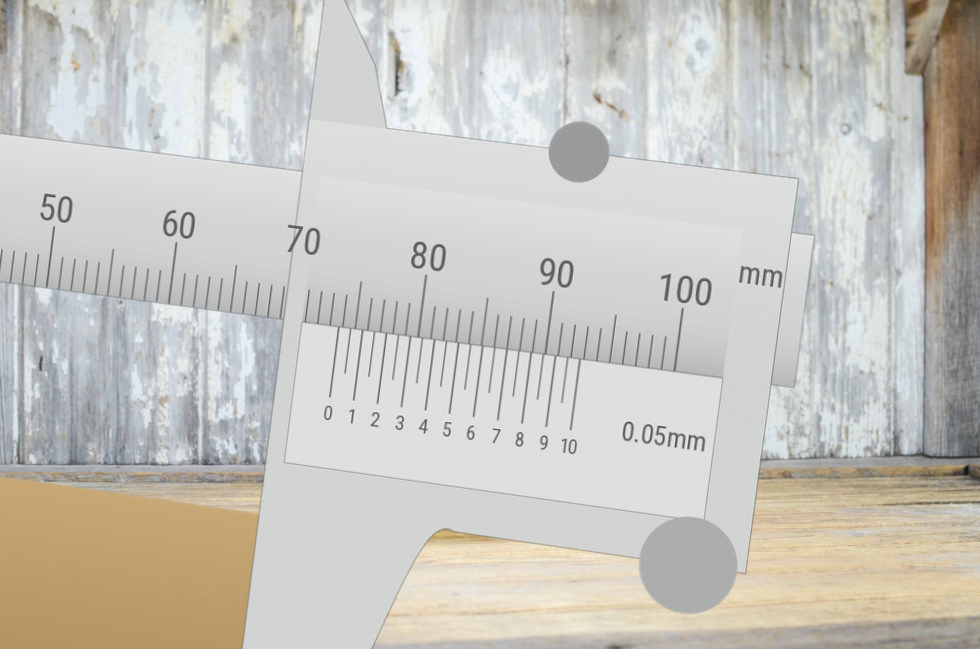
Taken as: value=73.7 unit=mm
